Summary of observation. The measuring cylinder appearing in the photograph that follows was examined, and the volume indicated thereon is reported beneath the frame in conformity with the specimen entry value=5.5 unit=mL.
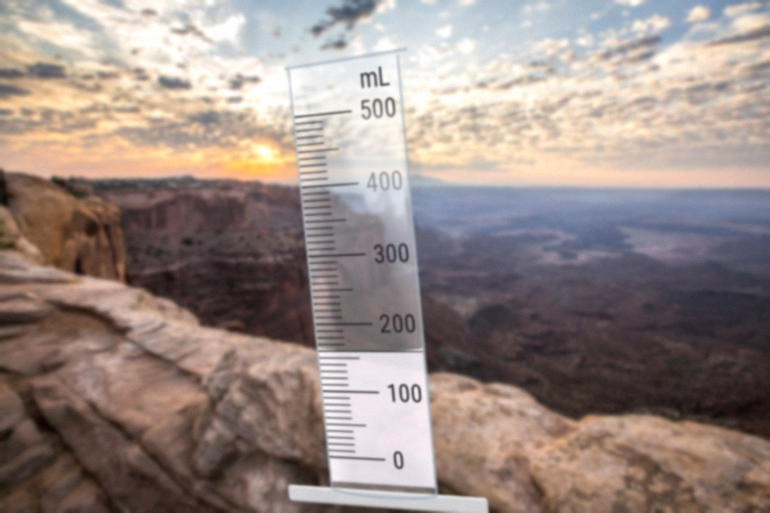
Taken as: value=160 unit=mL
